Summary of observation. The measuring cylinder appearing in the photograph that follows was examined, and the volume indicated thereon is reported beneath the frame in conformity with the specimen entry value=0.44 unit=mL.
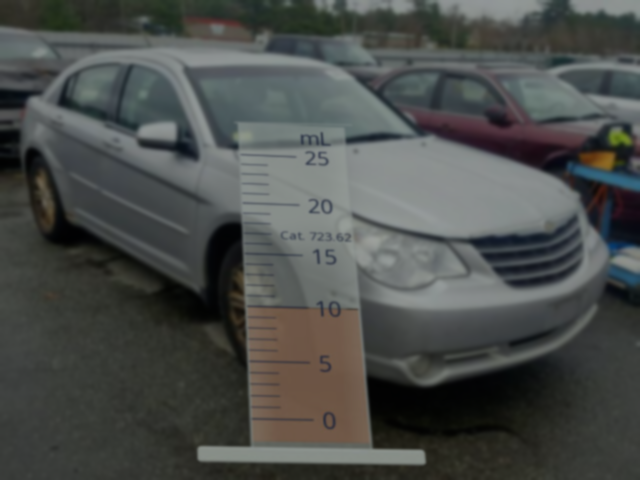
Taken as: value=10 unit=mL
